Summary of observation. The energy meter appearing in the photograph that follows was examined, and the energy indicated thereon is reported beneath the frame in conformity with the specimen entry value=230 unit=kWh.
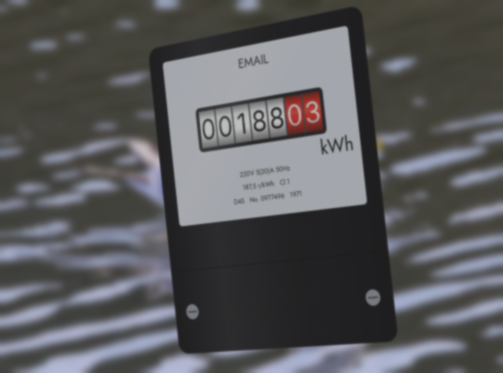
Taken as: value=188.03 unit=kWh
